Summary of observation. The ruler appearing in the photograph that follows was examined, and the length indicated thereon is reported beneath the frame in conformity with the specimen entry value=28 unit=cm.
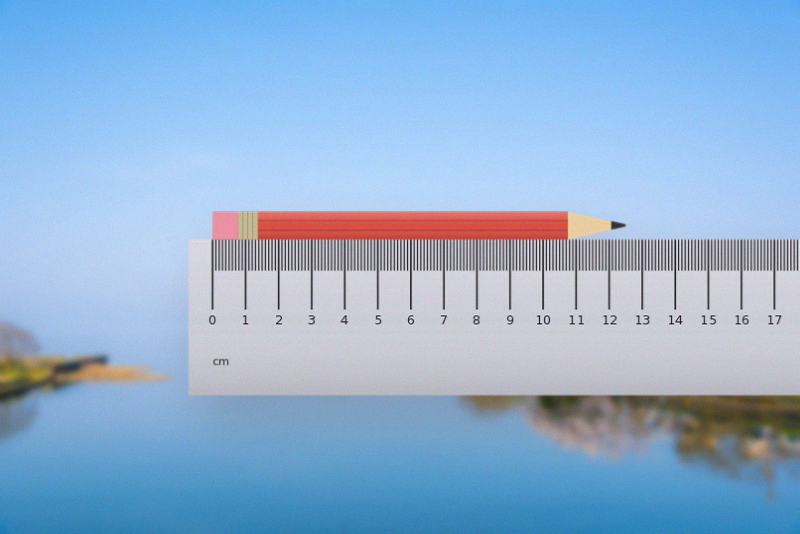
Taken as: value=12.5 unit=cm
